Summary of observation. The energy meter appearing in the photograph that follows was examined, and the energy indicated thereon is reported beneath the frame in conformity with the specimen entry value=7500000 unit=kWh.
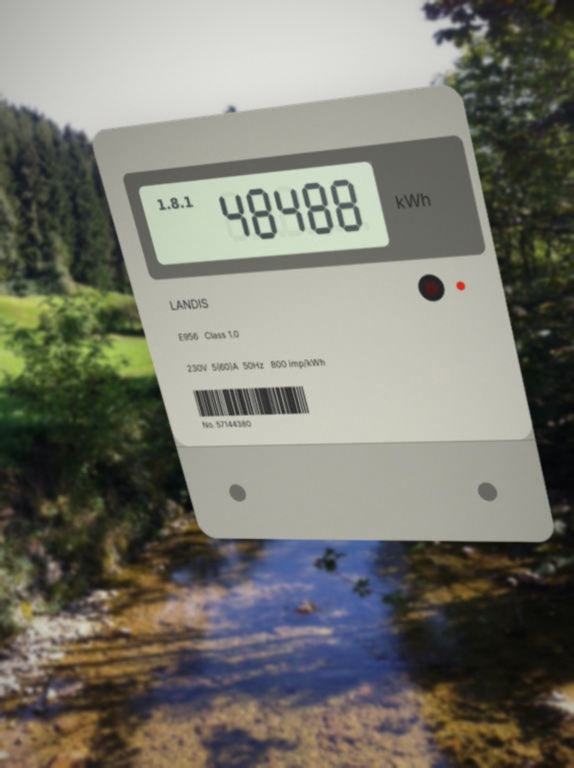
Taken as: value=48488 unit=kWh
